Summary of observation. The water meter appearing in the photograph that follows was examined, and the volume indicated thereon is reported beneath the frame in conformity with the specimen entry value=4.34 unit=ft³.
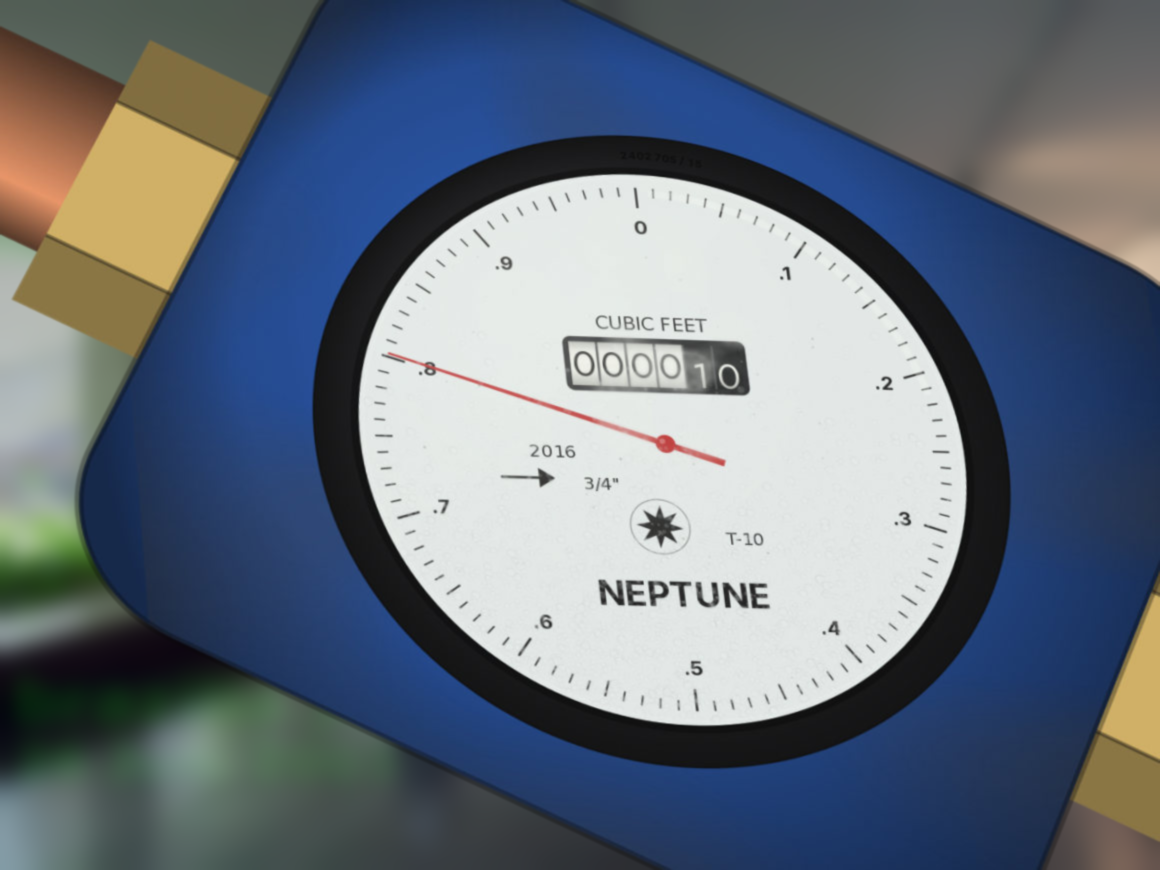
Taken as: value=9.80 unit=ft³
